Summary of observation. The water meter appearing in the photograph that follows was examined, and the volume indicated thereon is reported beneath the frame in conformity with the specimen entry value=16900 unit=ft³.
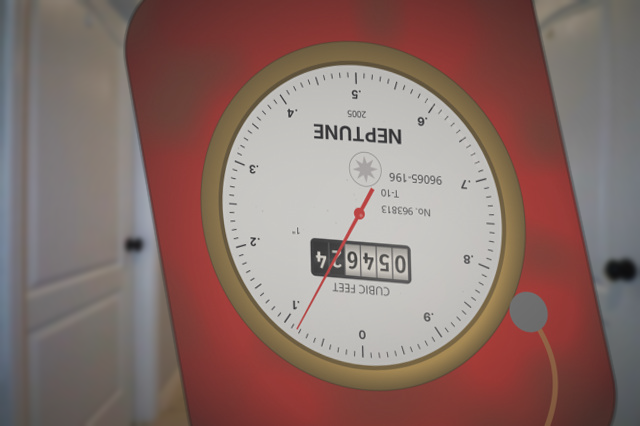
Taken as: value=54624.08 unit=ft³
